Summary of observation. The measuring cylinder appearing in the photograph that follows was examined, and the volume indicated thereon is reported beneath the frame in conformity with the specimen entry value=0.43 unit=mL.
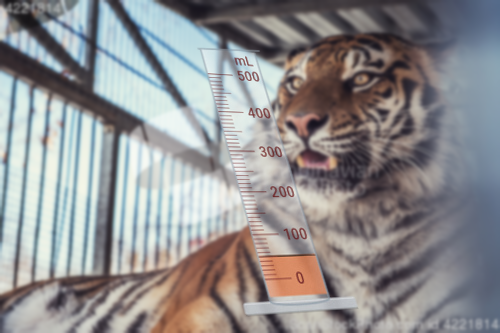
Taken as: value=50 unit=mL
